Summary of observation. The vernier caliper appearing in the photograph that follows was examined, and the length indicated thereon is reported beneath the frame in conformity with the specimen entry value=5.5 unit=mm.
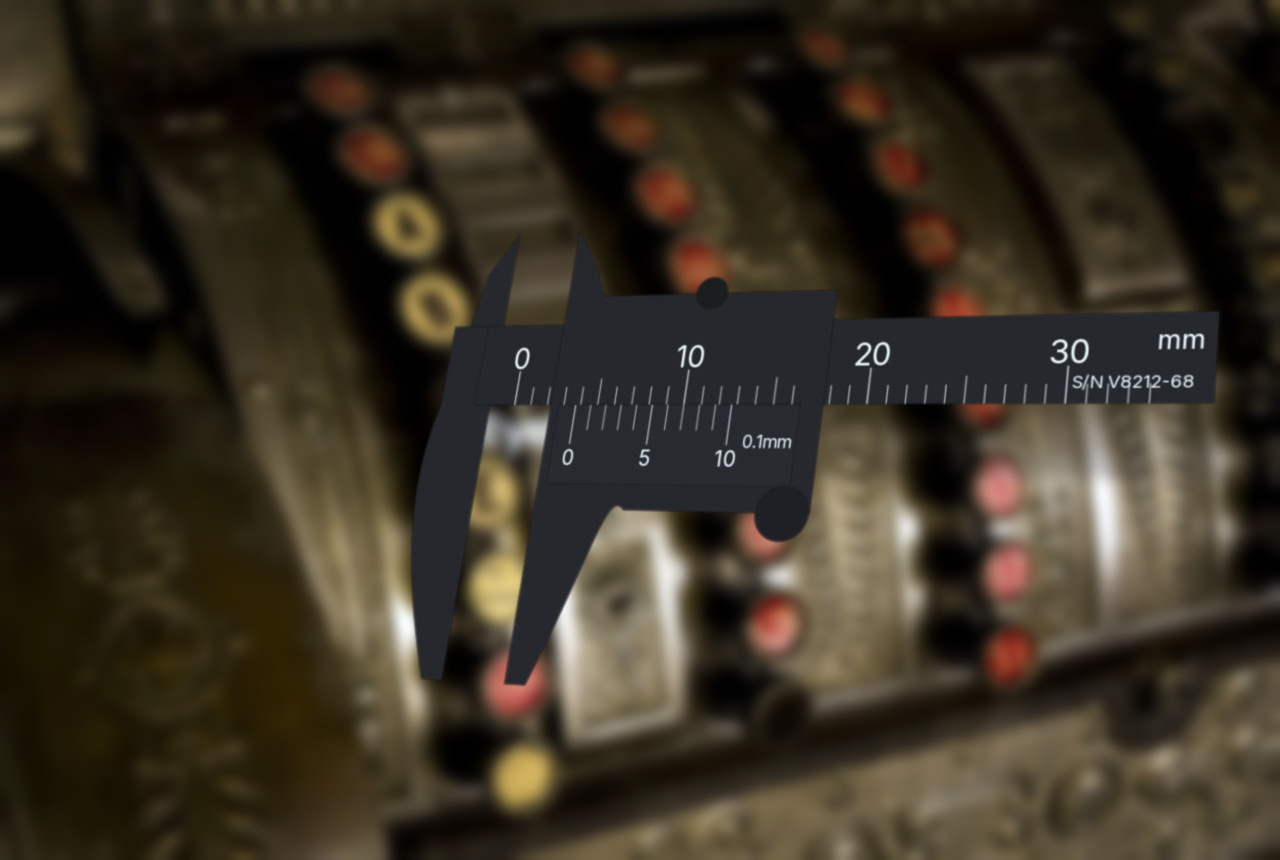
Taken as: value=3.7 unit=mm
